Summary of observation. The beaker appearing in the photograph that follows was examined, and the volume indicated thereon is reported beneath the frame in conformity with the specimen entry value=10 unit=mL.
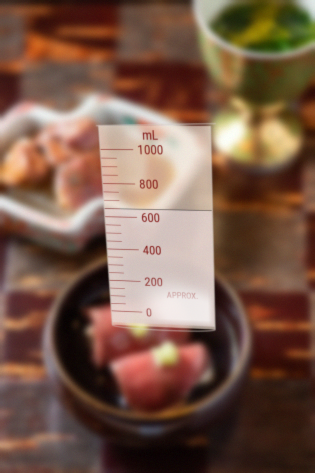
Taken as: value=650 unit=mL
